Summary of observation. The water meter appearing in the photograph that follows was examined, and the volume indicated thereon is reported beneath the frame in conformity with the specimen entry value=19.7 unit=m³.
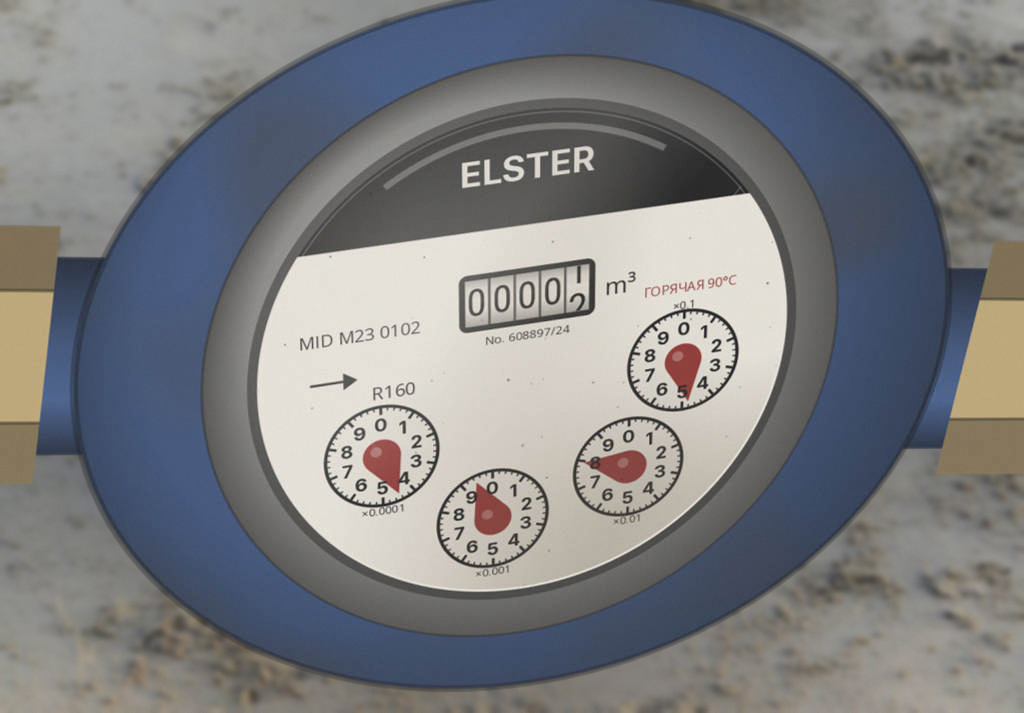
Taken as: value=1.4794 unit=m³
